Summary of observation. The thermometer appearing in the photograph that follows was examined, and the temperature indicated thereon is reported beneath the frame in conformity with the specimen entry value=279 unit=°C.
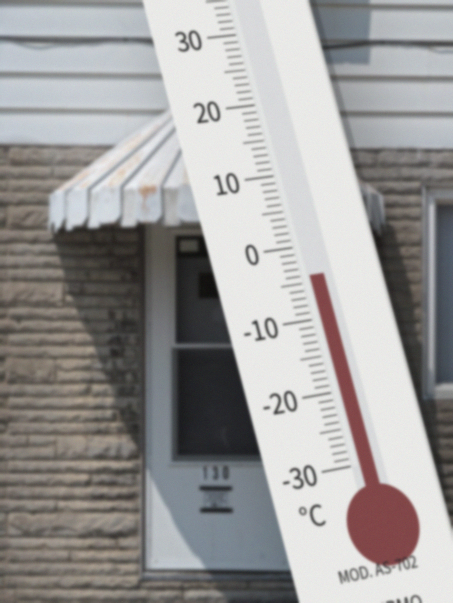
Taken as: value=-4 unit=°C
